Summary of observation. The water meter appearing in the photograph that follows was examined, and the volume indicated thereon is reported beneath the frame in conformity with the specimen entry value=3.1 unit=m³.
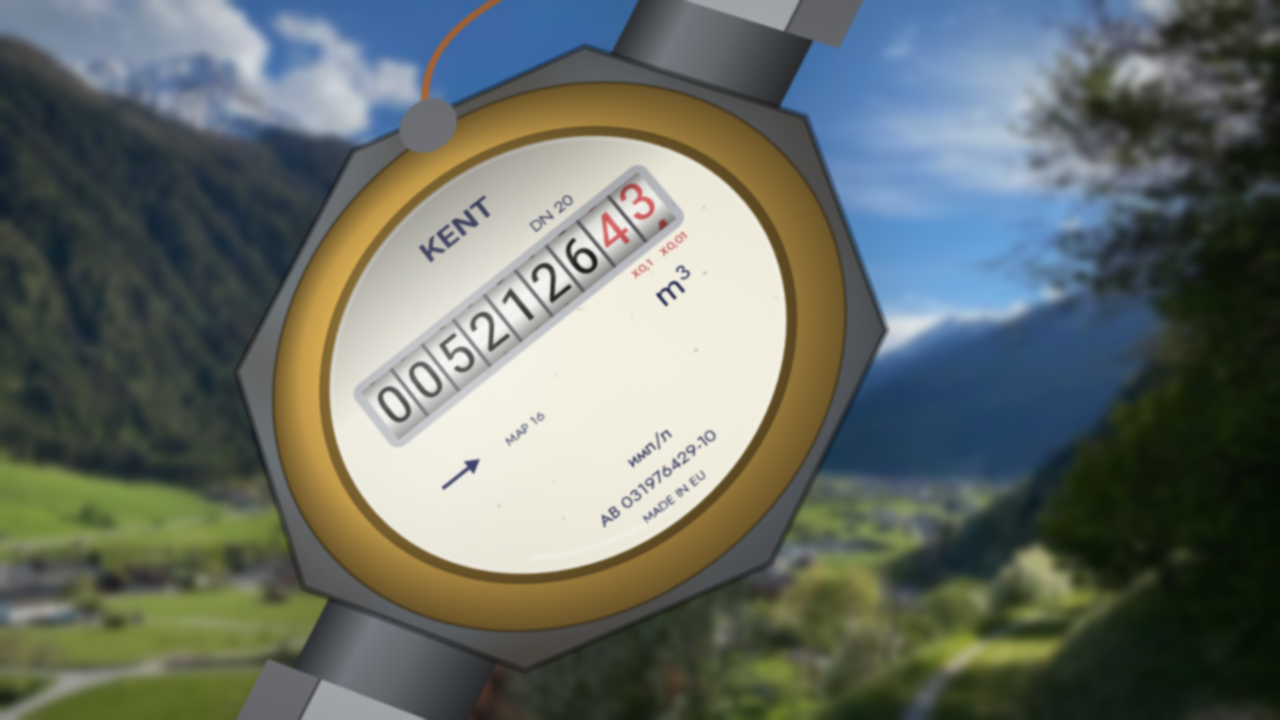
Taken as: value=52126.43 unit=m³
